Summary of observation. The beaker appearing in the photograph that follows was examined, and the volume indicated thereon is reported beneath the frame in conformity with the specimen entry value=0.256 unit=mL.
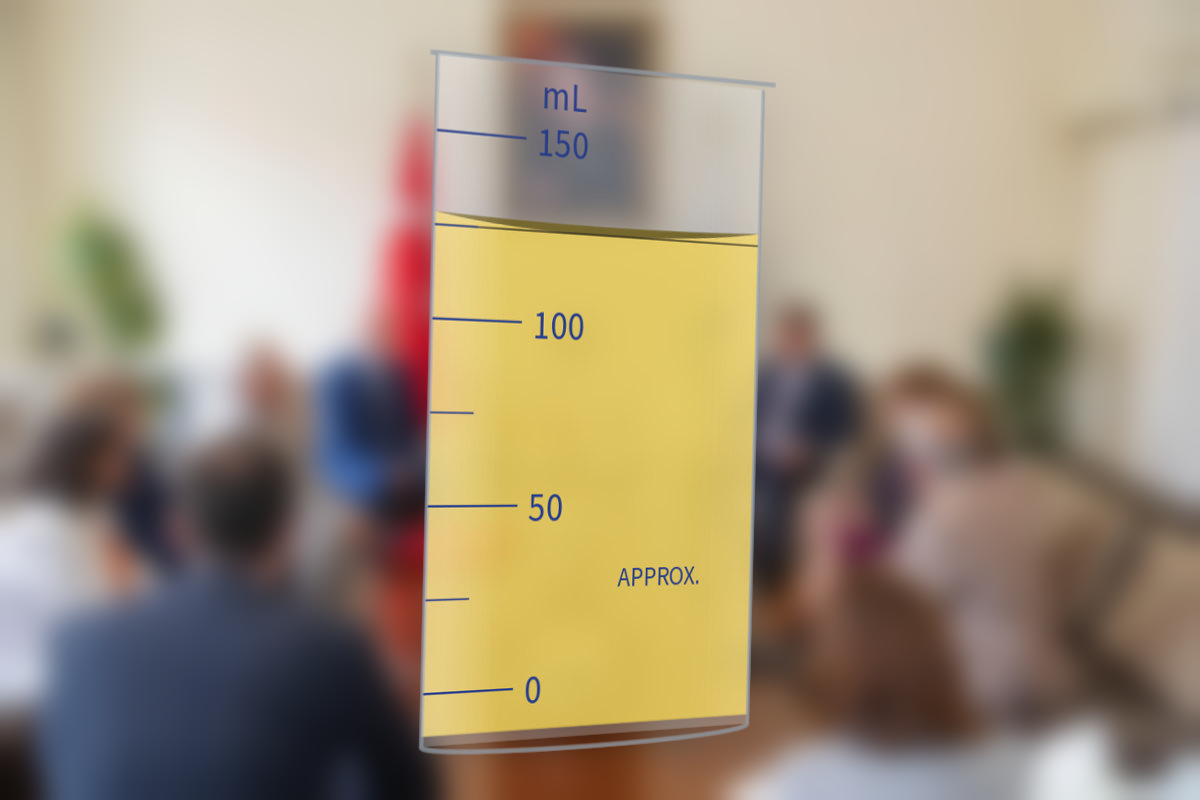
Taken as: value=125 unit=mL
